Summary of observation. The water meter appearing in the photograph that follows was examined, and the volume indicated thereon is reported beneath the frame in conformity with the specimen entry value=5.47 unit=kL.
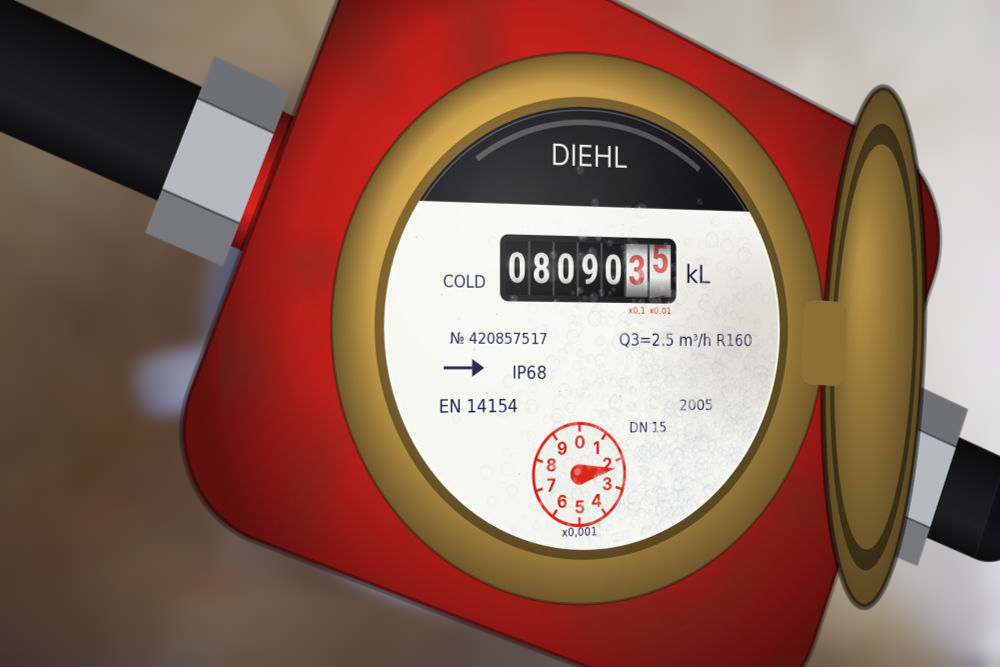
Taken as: value=8090.352 unit=kL
